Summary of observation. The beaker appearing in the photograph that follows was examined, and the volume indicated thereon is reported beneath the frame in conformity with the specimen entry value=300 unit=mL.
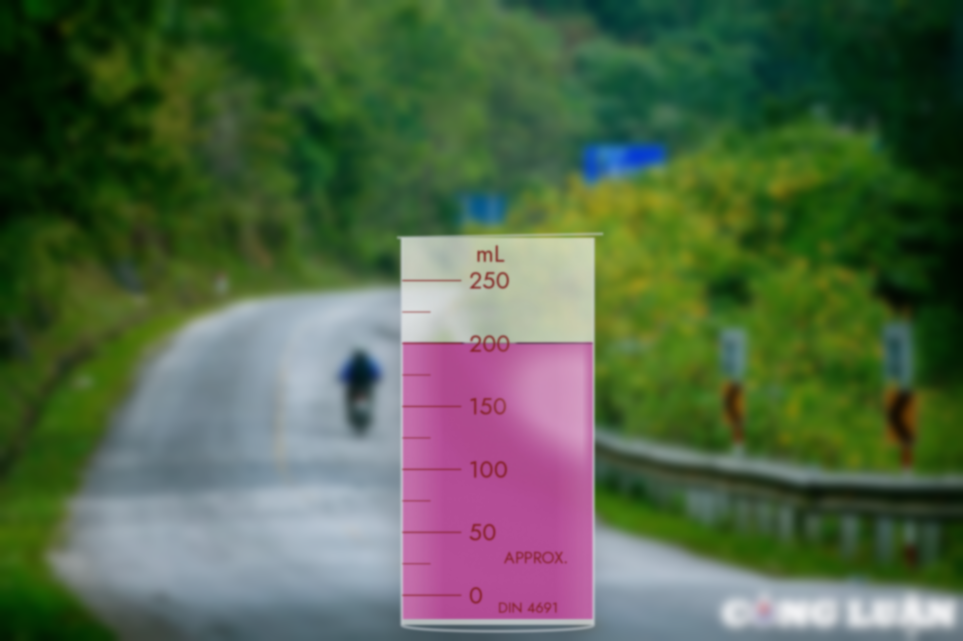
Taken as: value=200 unit=mL
